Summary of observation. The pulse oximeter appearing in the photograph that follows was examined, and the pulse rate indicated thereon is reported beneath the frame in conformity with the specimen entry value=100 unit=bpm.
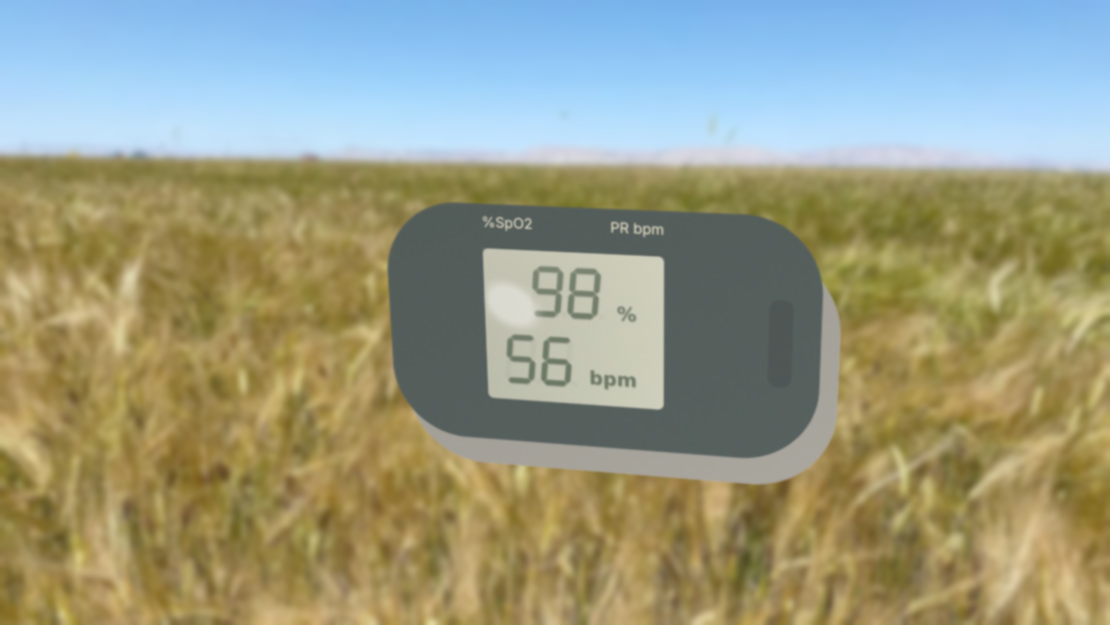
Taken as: value=56 unit=bpm
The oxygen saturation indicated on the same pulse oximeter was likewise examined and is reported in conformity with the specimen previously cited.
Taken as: value=98 unit=%
